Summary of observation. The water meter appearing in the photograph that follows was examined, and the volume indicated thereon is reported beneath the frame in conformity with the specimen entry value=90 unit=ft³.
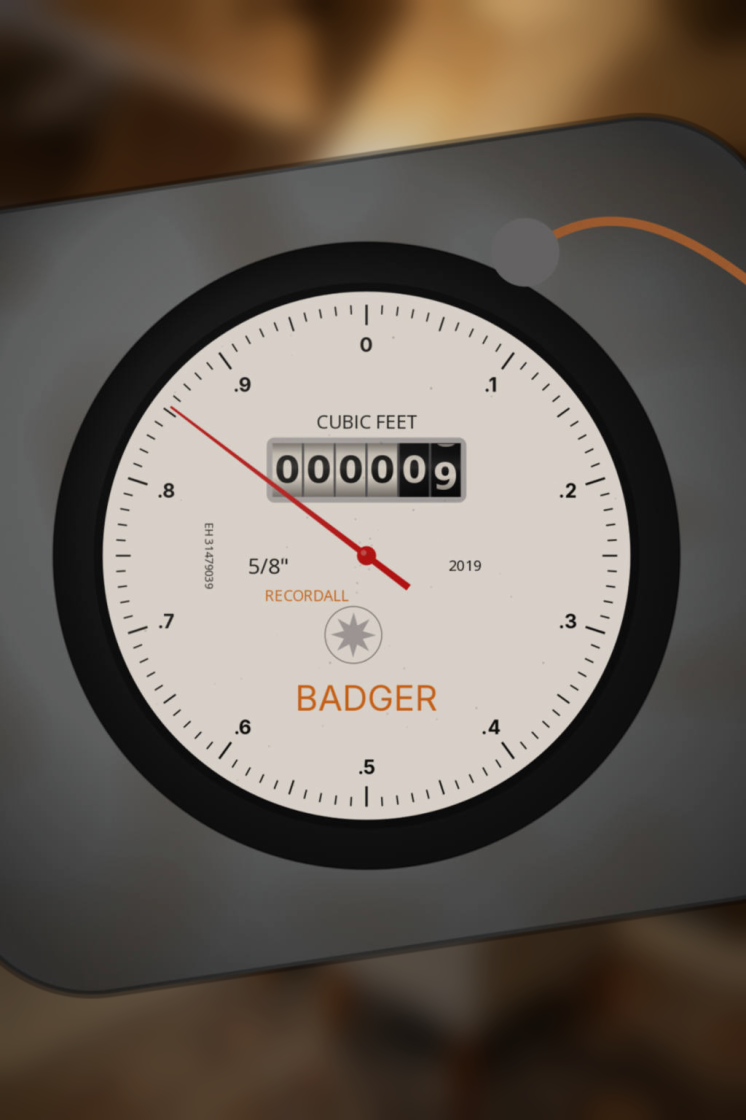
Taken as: value=8.85 unit=ft³
